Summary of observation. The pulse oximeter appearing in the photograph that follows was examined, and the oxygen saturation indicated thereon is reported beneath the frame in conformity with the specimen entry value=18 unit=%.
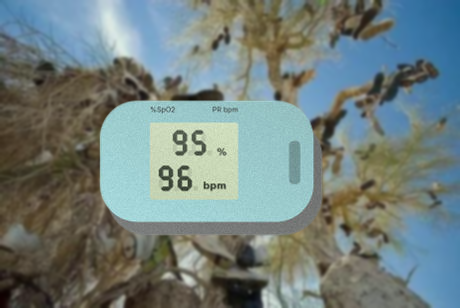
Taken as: value=95 unit=%
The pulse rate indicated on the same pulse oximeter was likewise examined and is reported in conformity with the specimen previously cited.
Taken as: value=96 unit=bpm
